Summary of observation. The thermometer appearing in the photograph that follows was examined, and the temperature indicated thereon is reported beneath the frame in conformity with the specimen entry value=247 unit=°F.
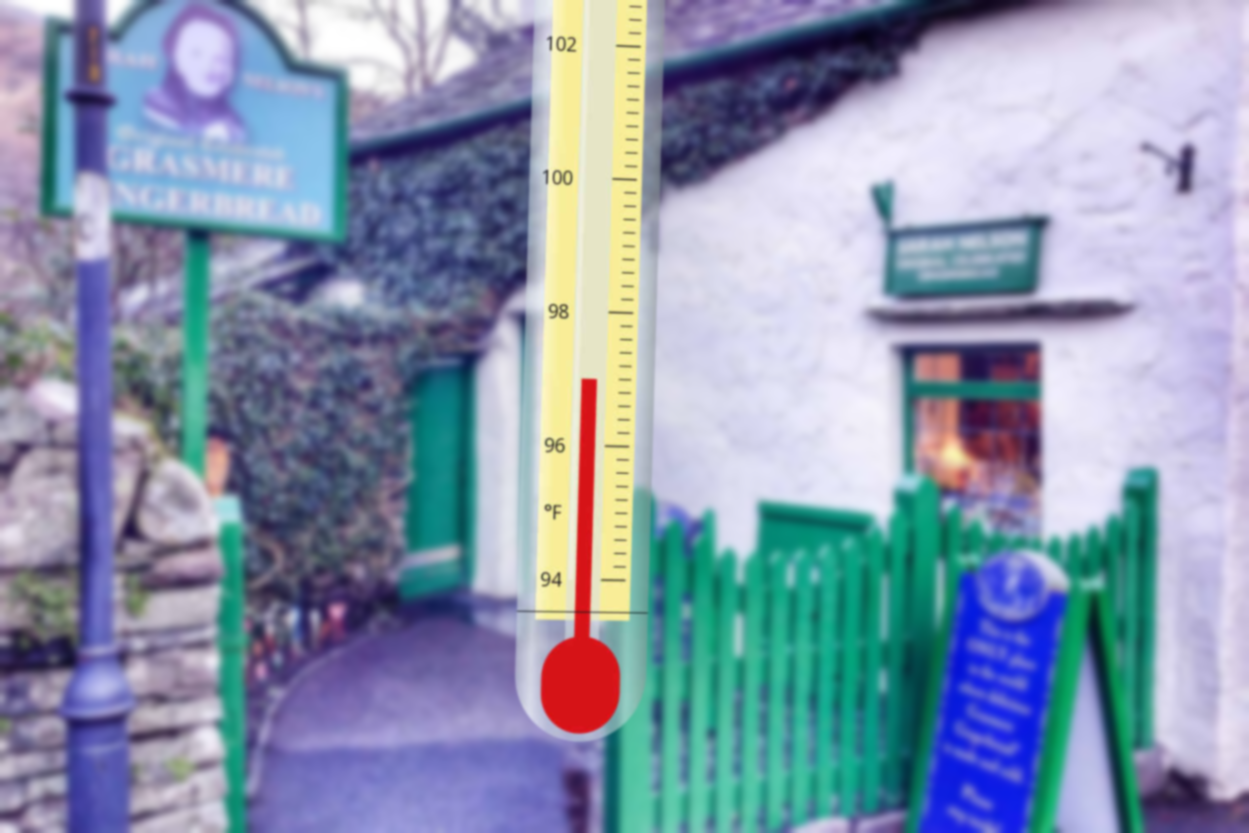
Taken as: value=97 unit=°F
